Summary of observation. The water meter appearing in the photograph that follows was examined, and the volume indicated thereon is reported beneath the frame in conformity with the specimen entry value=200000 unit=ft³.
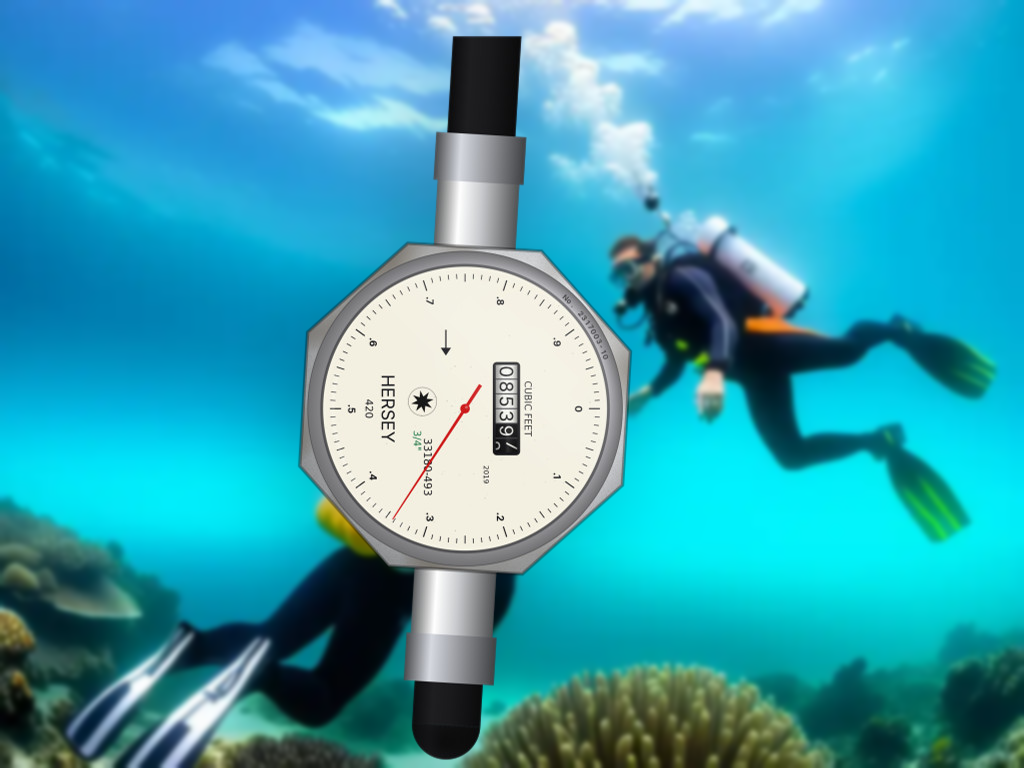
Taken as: value=85397.34 unit=ft³
